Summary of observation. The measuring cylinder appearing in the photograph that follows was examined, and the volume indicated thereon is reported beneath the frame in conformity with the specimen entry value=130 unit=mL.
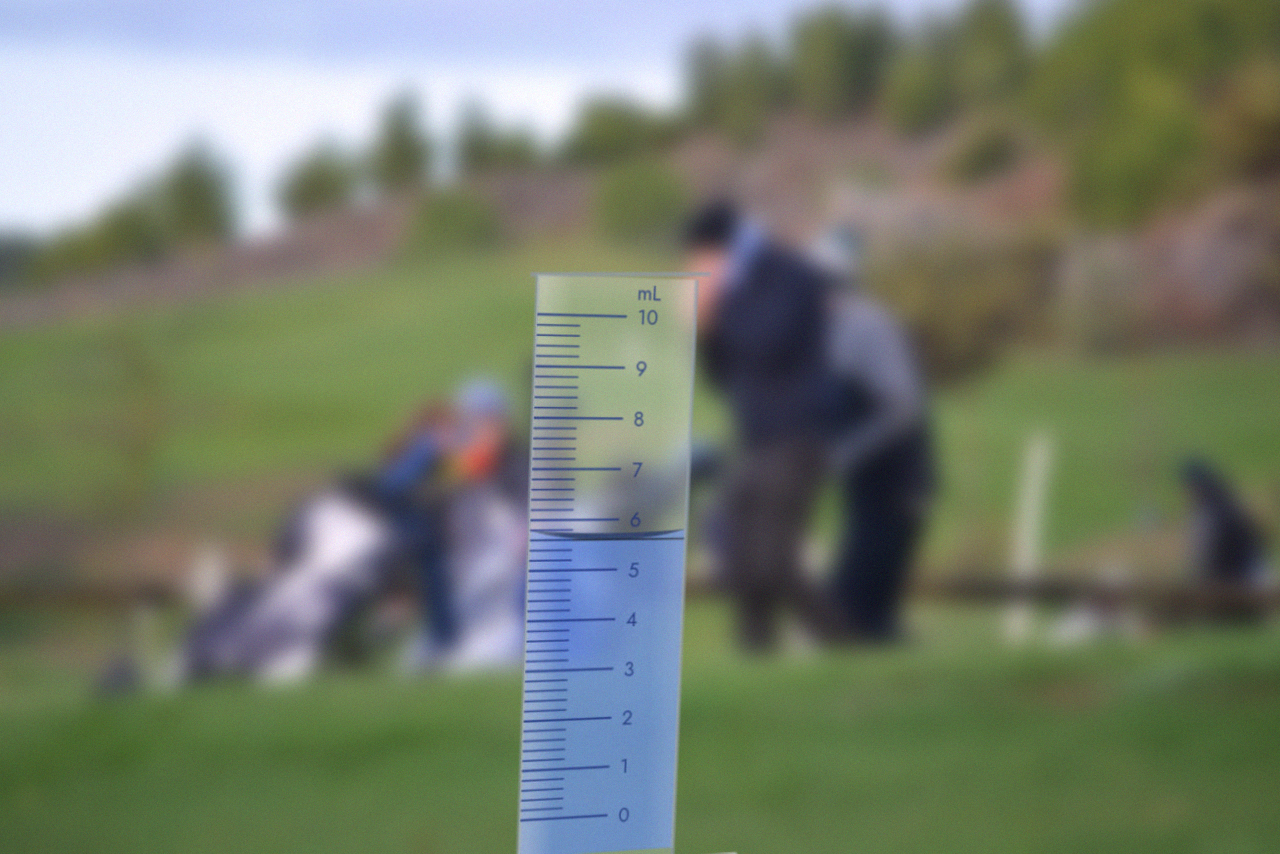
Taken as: value=5.6 unit=mL
